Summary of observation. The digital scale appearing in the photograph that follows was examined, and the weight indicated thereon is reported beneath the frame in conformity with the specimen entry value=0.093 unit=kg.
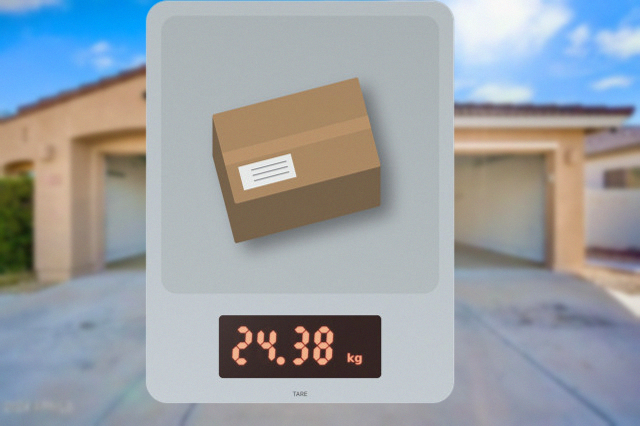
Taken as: value=24.38 unit=kg
